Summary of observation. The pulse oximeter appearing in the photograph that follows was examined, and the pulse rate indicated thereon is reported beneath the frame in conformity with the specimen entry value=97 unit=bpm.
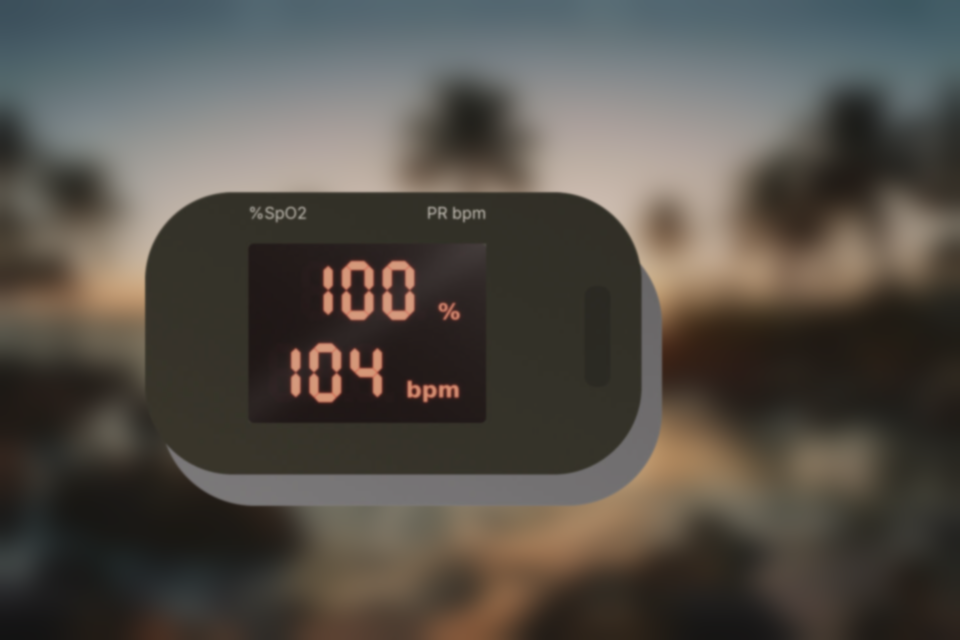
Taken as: value=104 unit=bpm
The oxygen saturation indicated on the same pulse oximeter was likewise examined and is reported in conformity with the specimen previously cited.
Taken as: value=100 unit=%
